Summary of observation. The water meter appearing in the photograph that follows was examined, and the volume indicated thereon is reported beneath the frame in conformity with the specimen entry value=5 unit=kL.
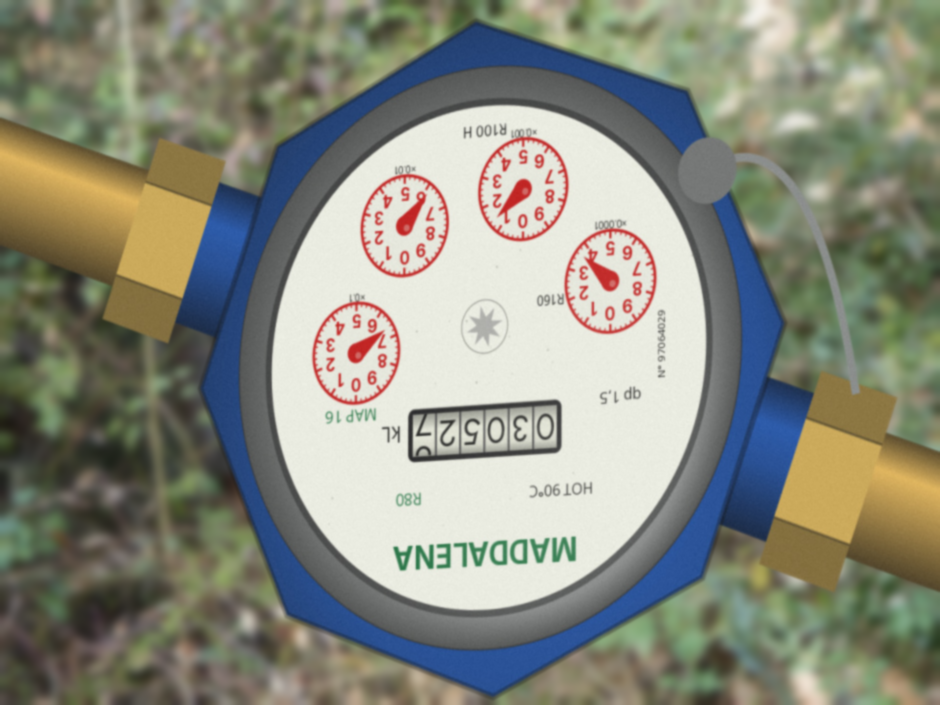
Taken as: value=30526.6613 unit=kL
